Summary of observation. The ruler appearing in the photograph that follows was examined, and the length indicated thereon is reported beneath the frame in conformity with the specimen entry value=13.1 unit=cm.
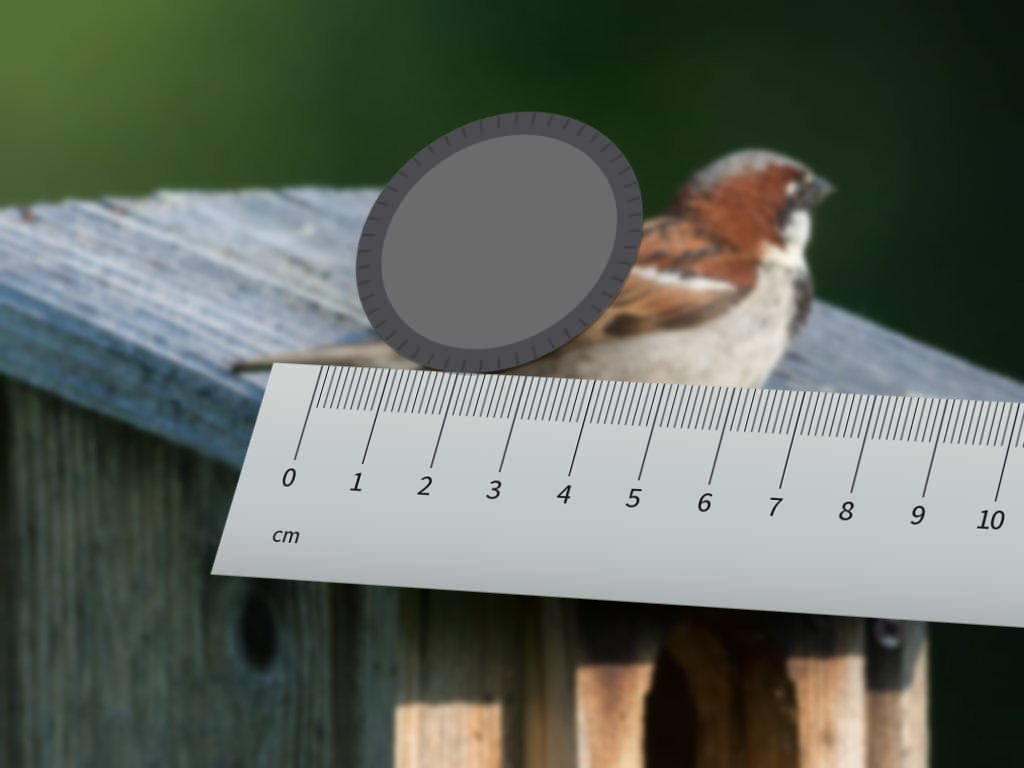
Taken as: value=4.1 unit=cm
